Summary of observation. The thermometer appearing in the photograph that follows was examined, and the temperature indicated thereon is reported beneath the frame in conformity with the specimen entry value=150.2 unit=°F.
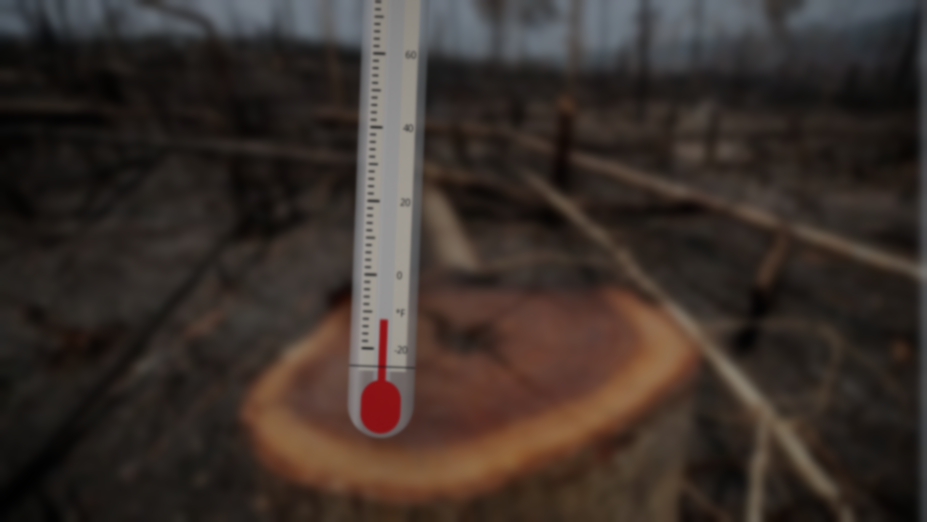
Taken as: value=-12 unit=°F
